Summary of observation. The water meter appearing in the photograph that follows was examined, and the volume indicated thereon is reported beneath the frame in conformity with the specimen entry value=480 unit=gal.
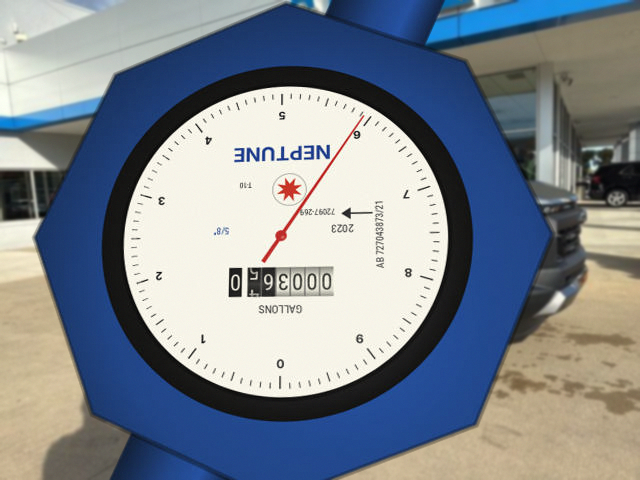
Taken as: value=3645.9 unit=gal
